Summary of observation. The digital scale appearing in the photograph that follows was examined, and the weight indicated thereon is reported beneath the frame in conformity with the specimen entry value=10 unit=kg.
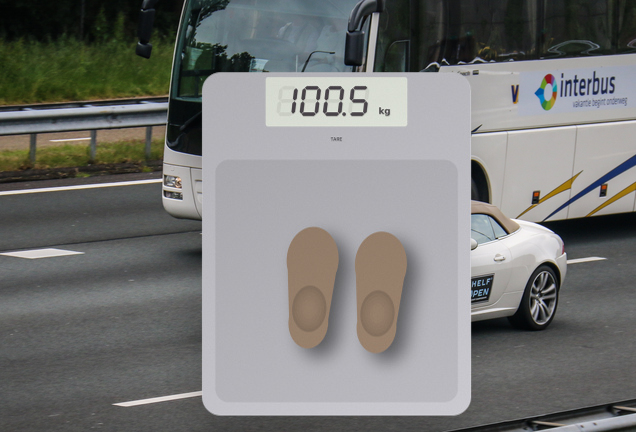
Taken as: value=100.5 unit=kg
